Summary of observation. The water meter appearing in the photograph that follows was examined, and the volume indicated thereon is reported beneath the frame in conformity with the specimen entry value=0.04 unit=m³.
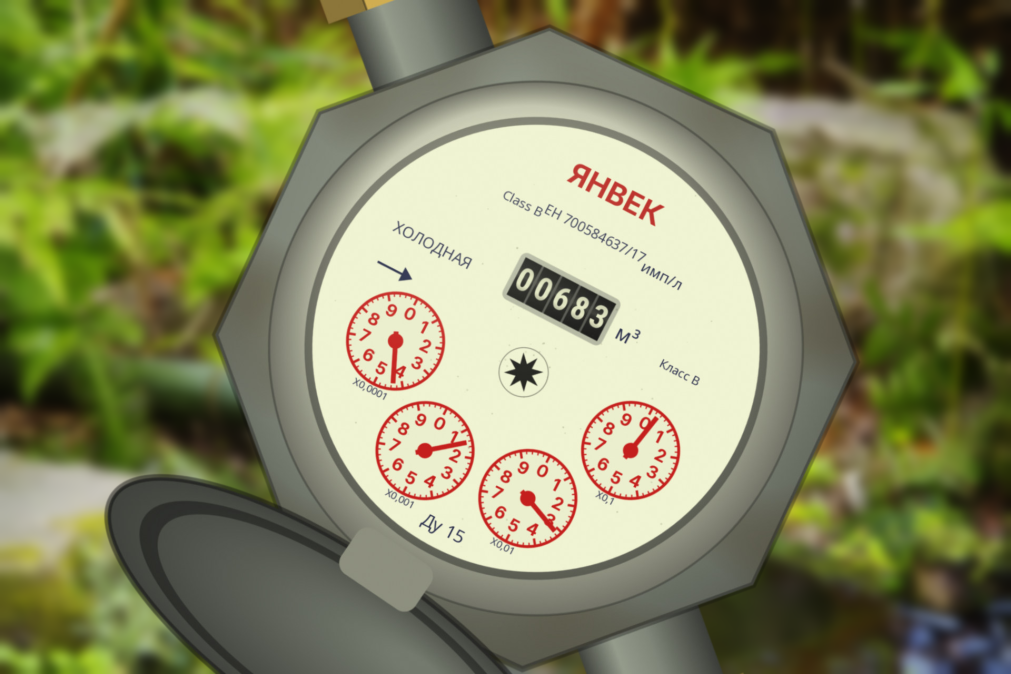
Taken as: value=683.0314 unit=m³
